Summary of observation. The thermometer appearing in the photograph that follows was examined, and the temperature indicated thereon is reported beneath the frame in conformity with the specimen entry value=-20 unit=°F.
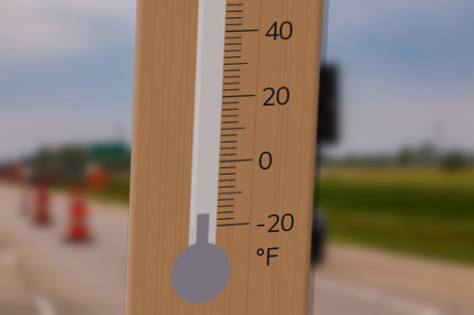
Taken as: value=-16 unit=°F
